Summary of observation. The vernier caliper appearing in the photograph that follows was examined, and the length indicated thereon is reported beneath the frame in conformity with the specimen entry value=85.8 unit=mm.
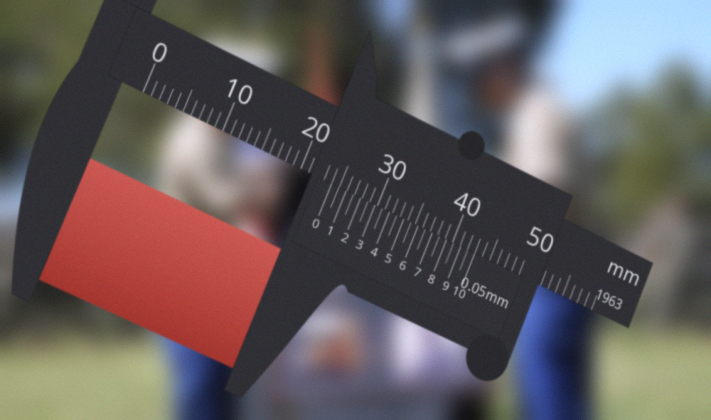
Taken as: value=24.0 unit=mm
